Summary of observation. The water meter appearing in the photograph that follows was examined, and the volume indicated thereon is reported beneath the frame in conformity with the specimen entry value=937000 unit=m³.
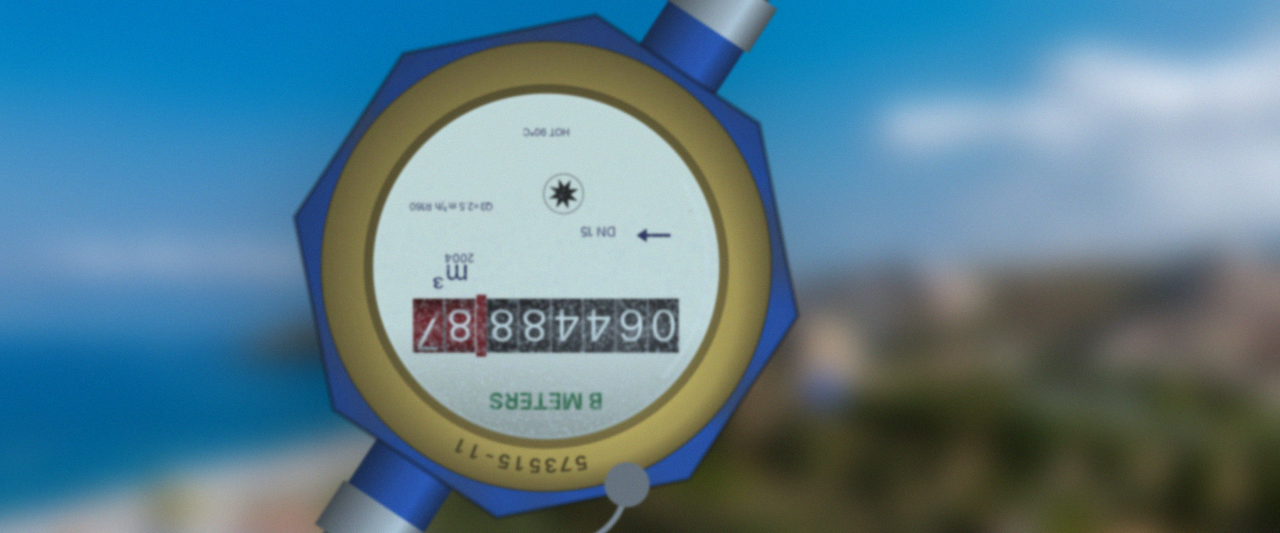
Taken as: value=64488.87 unit=m³
